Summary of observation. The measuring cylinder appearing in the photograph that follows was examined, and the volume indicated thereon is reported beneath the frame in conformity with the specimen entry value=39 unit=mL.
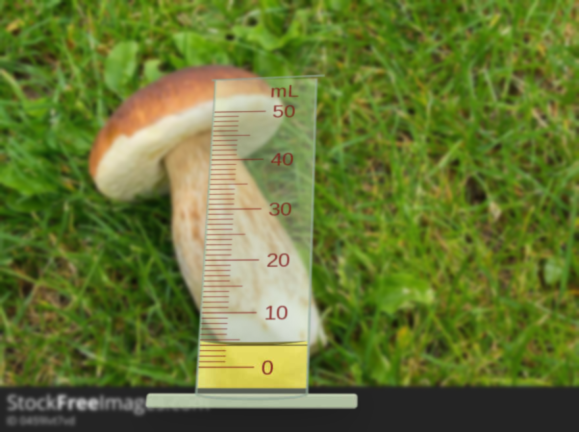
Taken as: value=4 unit=mL
